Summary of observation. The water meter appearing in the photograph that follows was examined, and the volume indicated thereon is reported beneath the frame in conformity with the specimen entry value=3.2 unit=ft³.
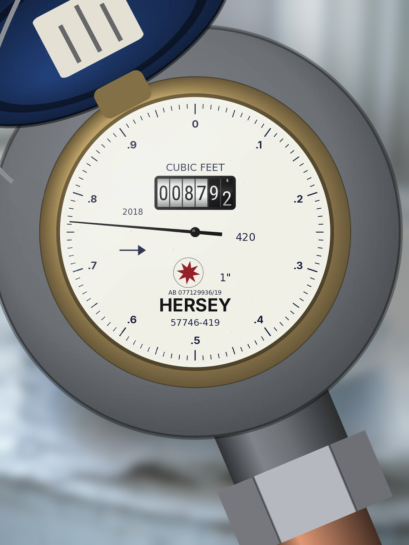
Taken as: value=8791.76 unit=ft³
